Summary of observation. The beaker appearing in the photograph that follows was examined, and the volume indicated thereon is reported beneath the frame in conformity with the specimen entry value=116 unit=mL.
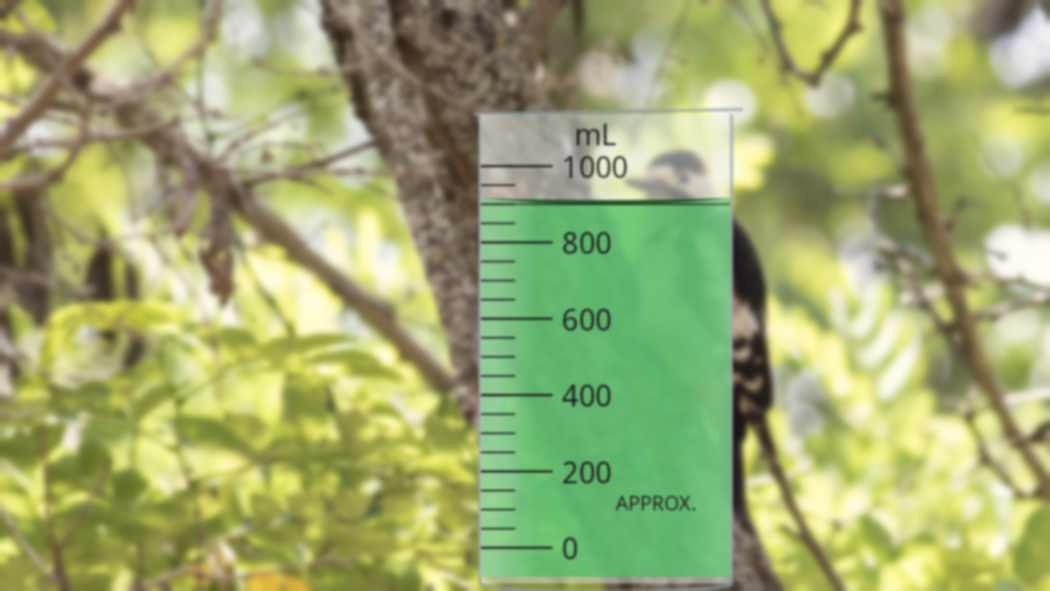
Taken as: value=900 unit=mL
